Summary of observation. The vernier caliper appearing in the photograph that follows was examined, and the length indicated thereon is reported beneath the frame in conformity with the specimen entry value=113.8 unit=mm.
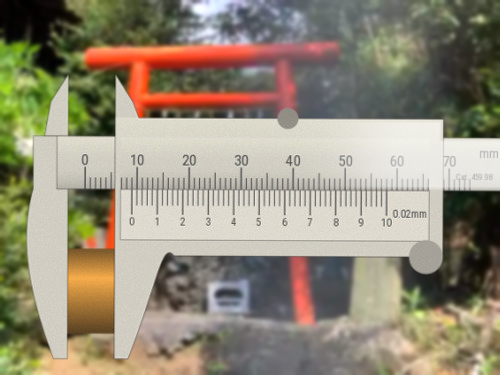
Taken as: value=9.0 unit=mm
